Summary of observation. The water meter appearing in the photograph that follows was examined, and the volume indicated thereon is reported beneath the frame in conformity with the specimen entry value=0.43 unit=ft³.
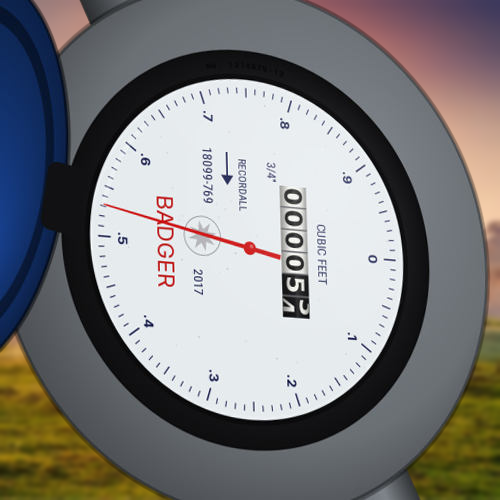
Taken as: value=53.53 unit=ft³
